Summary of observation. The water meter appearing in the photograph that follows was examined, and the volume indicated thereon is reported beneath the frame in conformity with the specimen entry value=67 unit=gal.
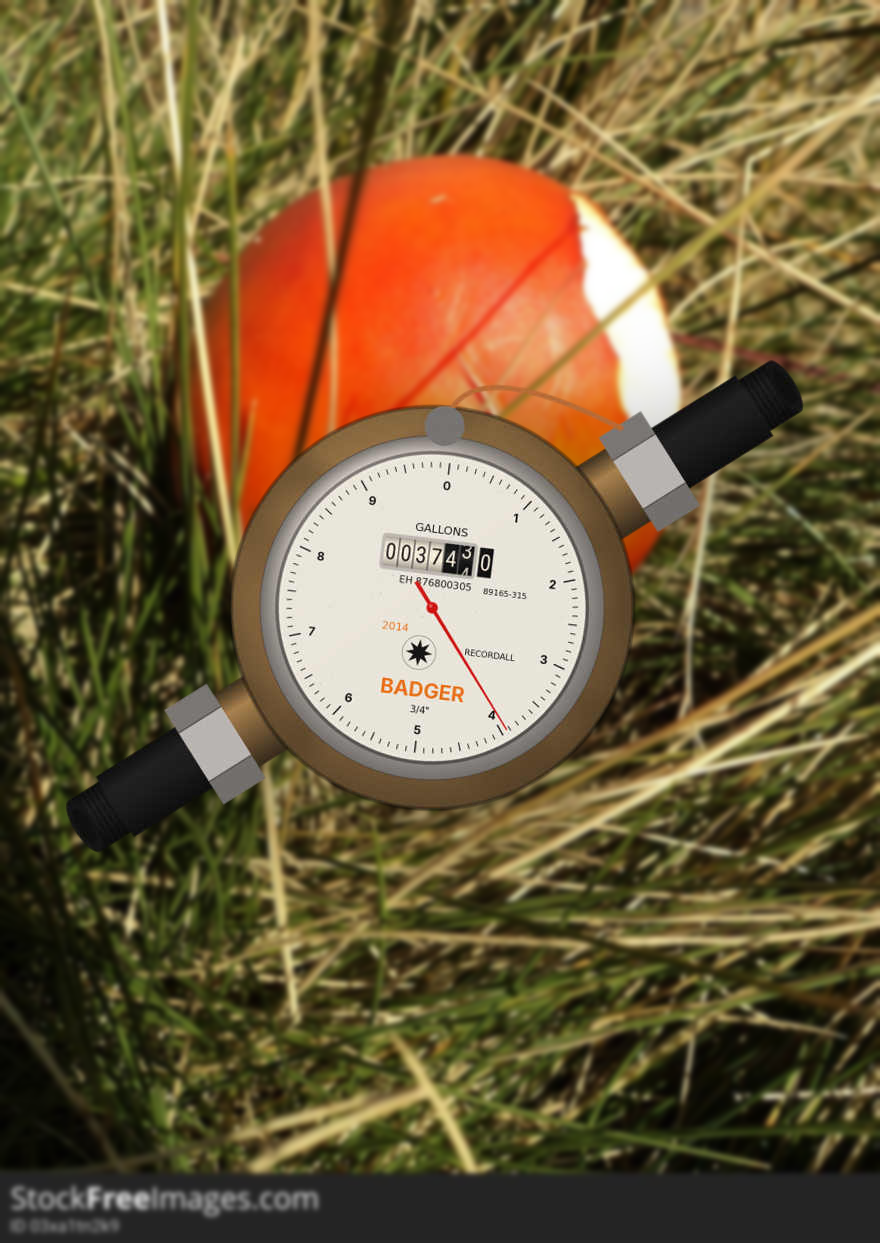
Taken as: value=37433.9 unit=gal
